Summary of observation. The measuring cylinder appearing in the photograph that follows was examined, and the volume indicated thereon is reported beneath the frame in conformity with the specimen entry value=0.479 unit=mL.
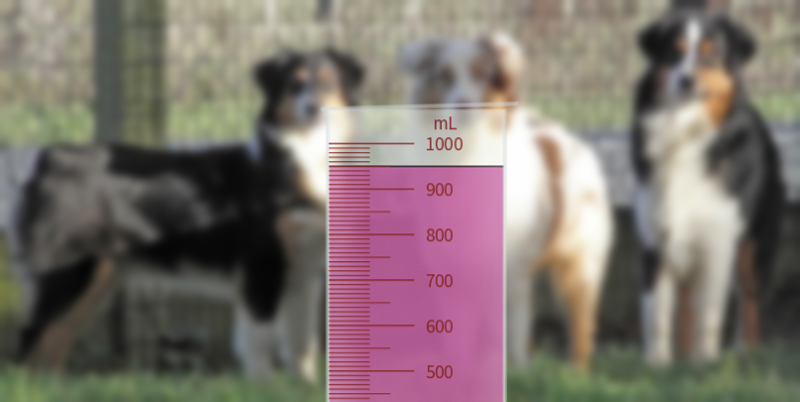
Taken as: value=950 unit=mL
